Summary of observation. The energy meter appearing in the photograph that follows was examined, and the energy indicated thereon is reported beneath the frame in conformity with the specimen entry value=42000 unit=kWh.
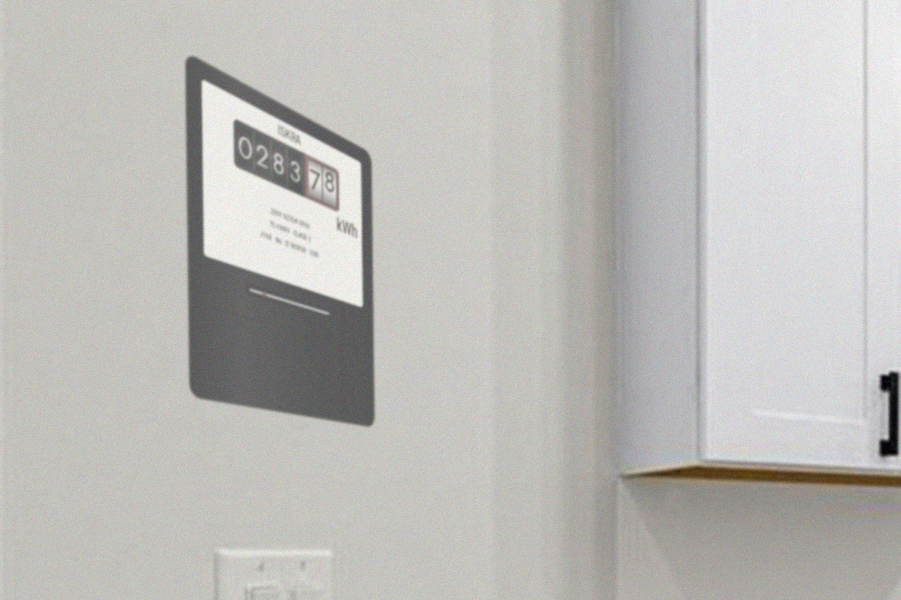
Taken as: value=283.78 unit=kWh
